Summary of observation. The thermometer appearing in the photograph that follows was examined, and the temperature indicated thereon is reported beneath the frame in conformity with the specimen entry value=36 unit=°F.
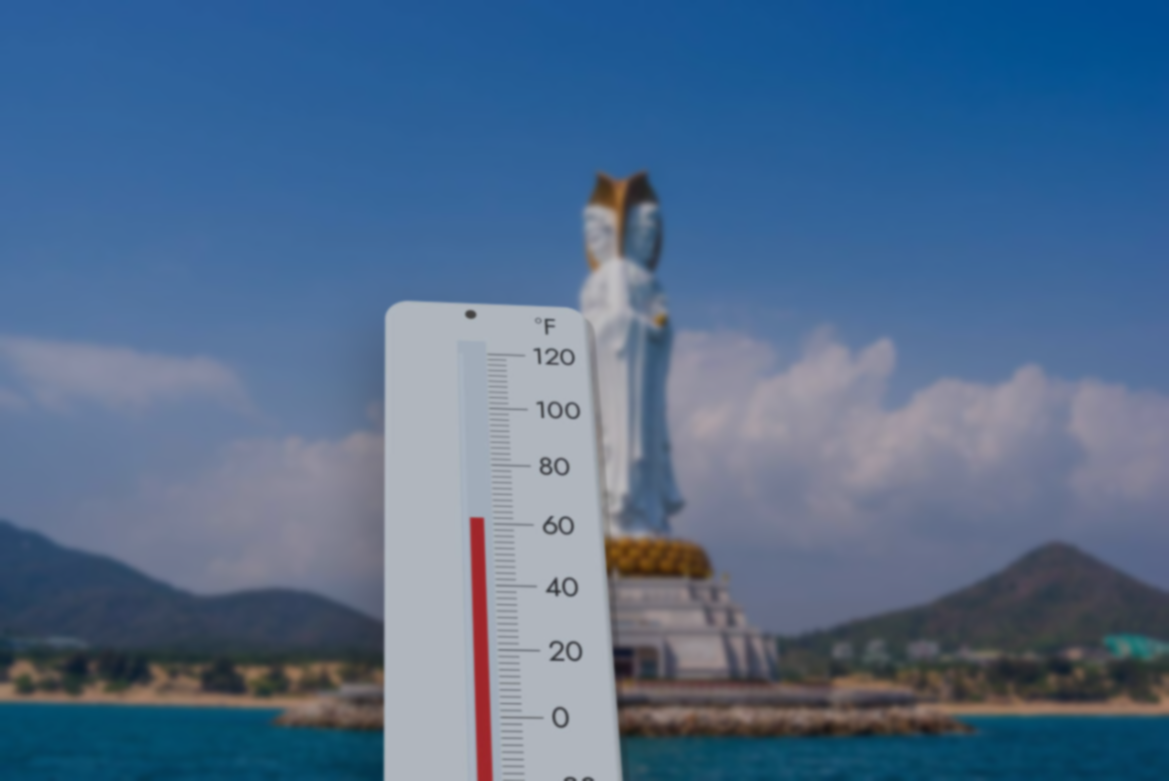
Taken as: value=62 unit=°F
